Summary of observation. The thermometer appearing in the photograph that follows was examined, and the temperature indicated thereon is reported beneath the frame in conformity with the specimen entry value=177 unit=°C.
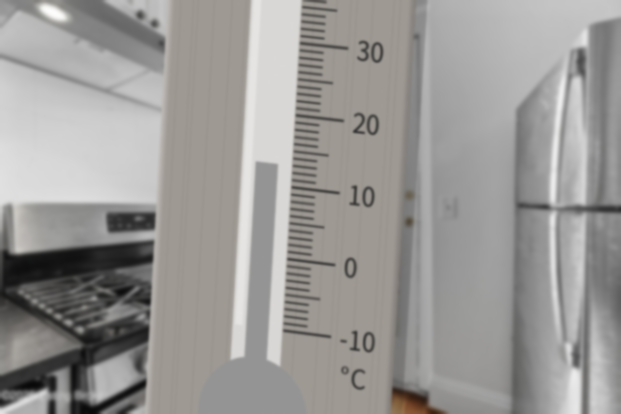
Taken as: value=13 unit=°C
